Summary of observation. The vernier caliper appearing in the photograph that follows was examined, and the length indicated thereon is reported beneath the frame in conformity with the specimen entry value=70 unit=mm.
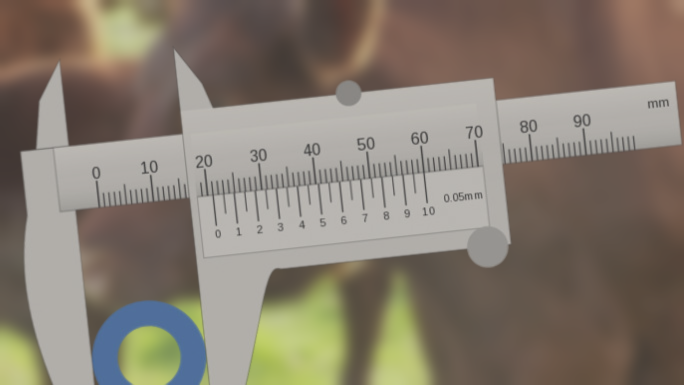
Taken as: value=21.0 unit=mm
